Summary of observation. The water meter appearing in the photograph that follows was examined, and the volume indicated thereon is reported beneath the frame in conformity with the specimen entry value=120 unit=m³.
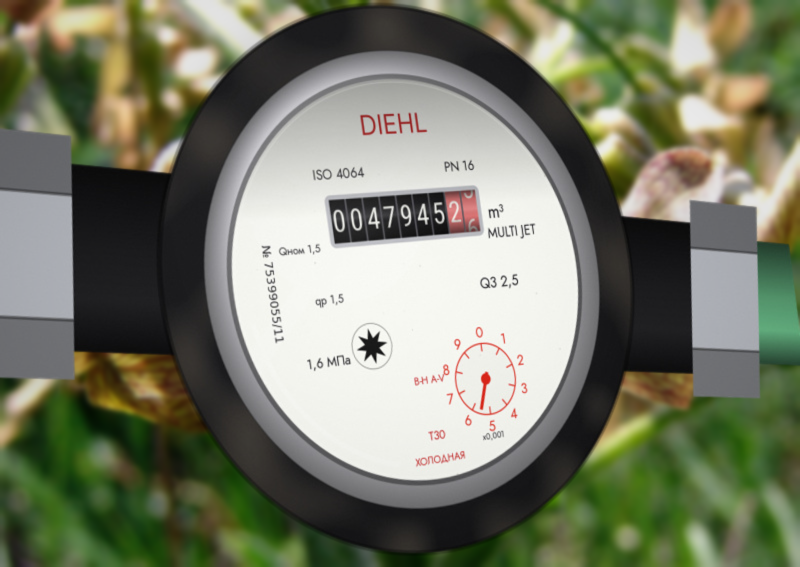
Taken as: value=47945.255 unit=m³
